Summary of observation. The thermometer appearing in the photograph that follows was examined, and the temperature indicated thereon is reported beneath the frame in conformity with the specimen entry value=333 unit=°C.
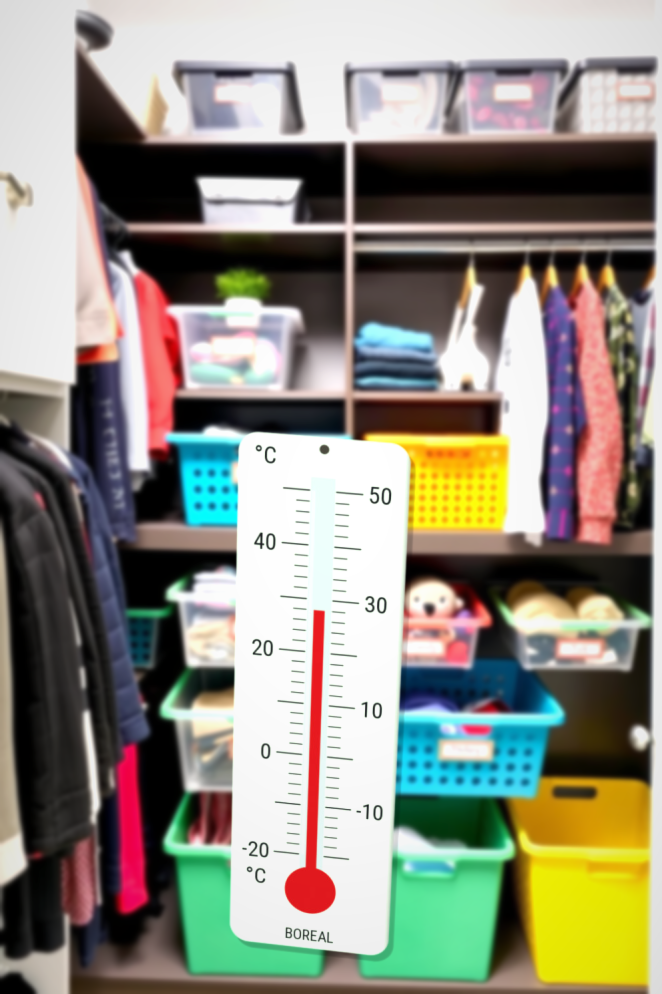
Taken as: value=28 unit=°C
